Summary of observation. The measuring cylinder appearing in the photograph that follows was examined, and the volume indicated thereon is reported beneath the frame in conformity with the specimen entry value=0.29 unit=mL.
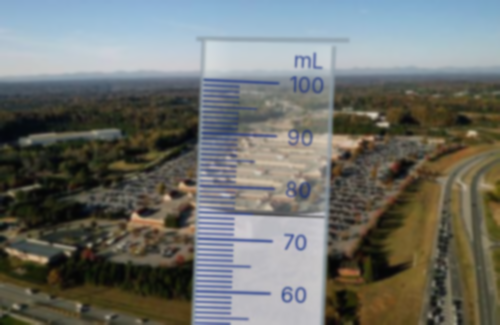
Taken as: value=75 unit=mL
